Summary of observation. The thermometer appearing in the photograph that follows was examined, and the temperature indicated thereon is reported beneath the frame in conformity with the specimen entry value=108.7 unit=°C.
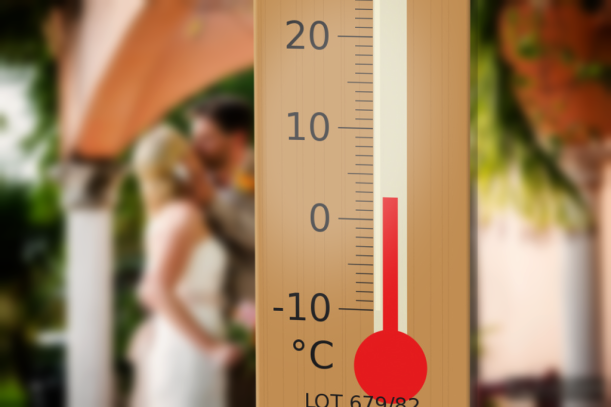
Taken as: value=2.5 unit=°C
